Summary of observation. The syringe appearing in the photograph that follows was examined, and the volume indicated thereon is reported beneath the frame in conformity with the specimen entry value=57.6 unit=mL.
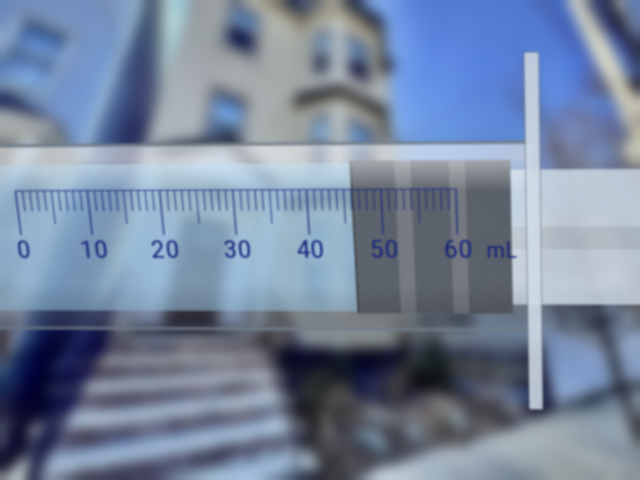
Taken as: value=46 unit=mL
